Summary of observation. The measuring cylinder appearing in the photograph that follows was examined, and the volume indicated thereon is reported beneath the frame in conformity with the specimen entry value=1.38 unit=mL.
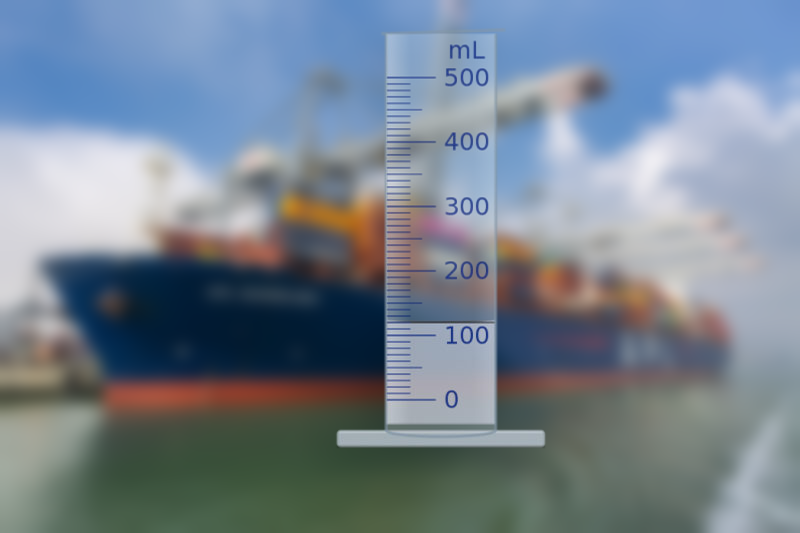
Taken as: value=120 unit=mL
